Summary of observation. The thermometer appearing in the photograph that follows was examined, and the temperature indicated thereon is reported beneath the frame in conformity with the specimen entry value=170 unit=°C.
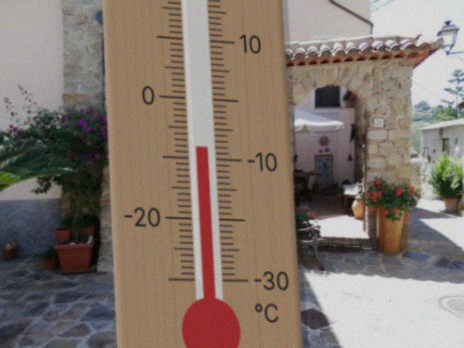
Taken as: value=-8 unit=°C
